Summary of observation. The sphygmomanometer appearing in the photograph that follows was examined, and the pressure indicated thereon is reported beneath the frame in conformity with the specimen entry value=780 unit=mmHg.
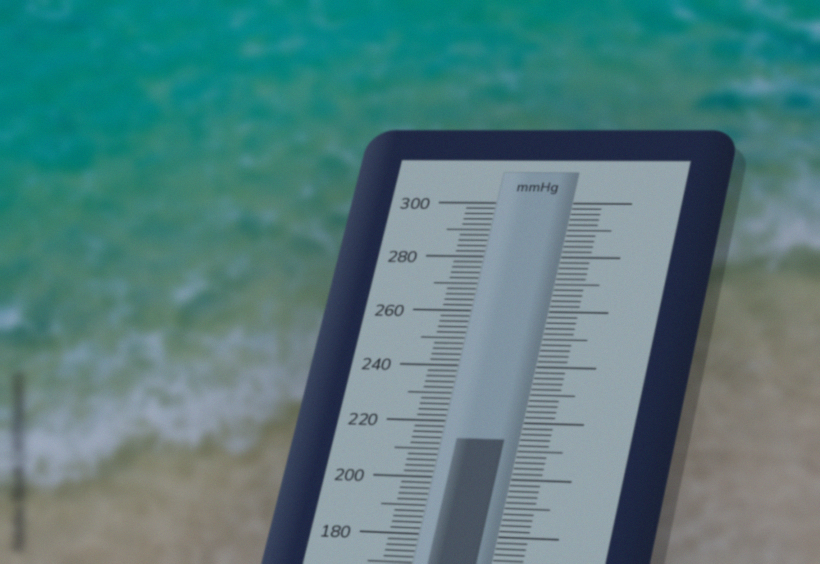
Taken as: value=214 unit=mmHg
